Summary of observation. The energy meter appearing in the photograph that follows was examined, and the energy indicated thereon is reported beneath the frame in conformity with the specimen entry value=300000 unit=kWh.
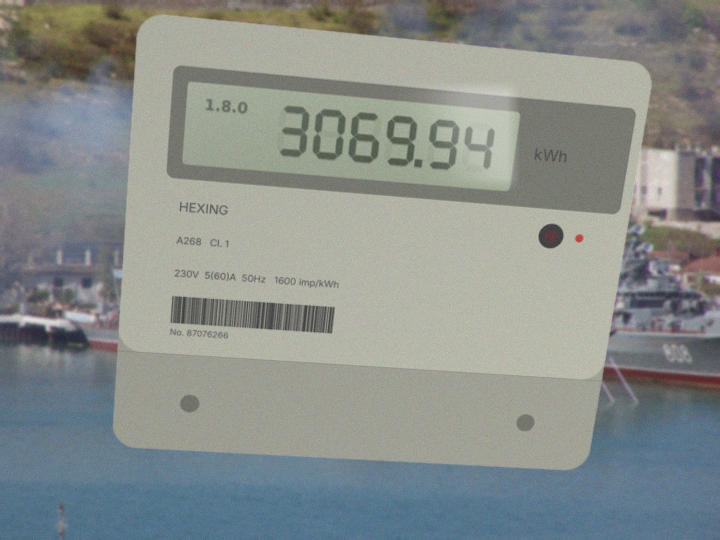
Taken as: value=3069.94 unit=kWh
